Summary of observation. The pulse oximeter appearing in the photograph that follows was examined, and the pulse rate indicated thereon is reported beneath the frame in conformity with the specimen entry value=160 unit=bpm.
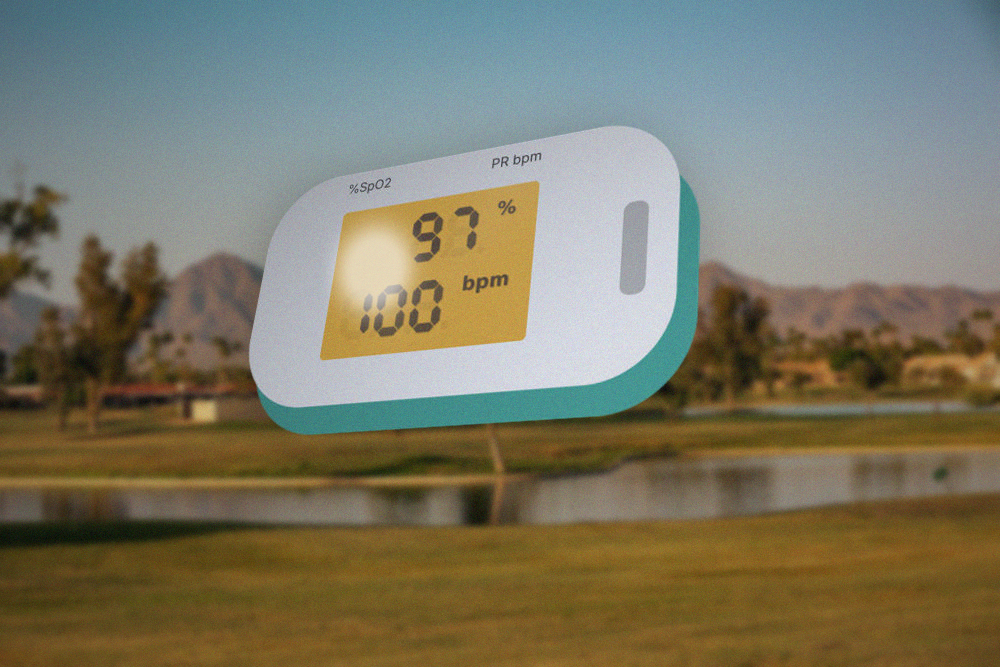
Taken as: value=100 unit=bpm
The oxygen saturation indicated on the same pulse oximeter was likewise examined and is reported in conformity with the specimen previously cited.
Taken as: value=97 unit=%
